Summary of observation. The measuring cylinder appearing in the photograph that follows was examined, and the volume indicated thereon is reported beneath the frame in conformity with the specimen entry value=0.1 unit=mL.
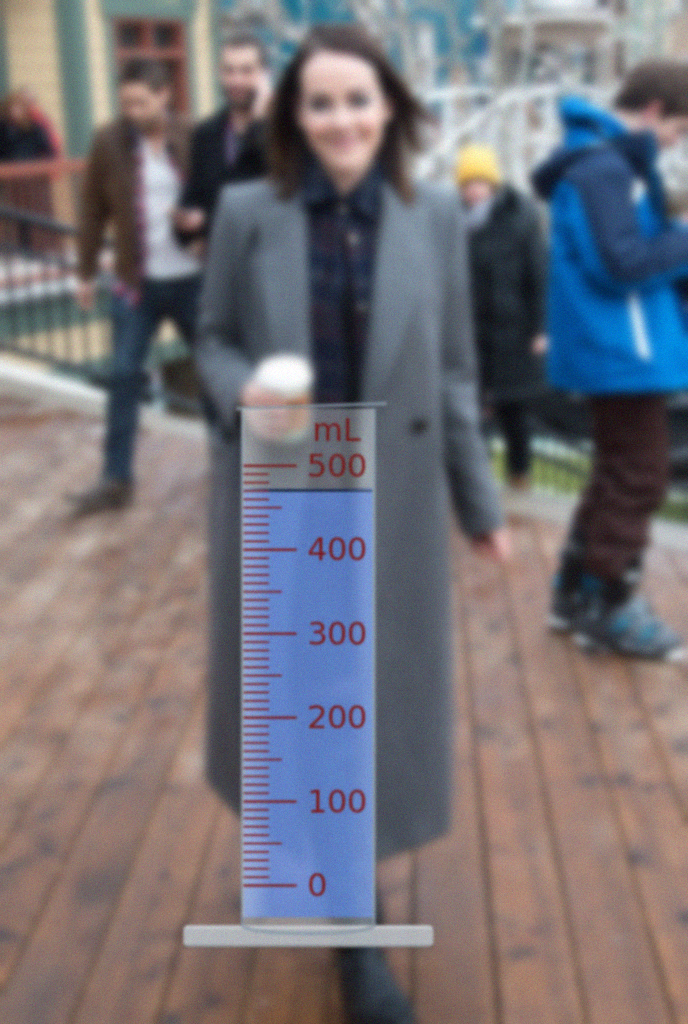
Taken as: value=470 unit=mL
